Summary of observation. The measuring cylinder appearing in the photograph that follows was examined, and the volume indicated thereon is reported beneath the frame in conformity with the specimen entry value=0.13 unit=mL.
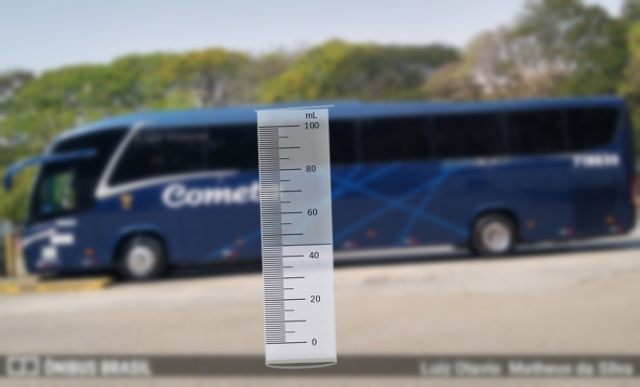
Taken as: value=45 unit=mL
